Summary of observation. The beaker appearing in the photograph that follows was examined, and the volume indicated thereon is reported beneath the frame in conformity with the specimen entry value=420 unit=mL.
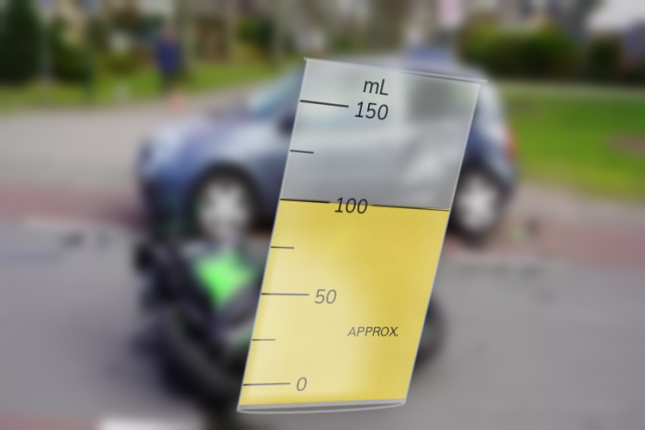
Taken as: value=100 unit=mL
